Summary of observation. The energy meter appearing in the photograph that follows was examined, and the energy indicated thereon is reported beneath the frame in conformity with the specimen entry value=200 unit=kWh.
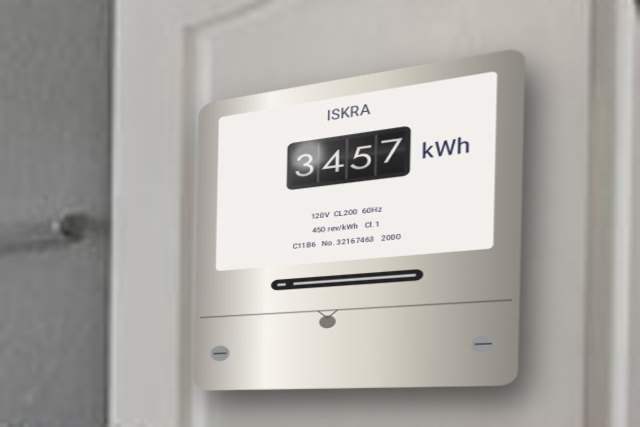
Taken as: value=3457 unit=kWh
